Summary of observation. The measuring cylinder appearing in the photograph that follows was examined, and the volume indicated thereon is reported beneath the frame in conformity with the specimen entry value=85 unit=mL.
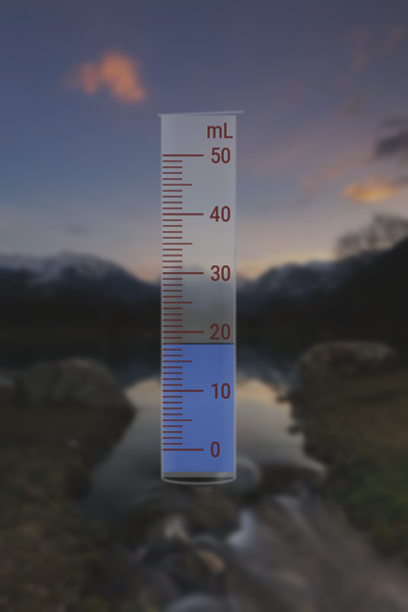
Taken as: value=18 unit=mL
